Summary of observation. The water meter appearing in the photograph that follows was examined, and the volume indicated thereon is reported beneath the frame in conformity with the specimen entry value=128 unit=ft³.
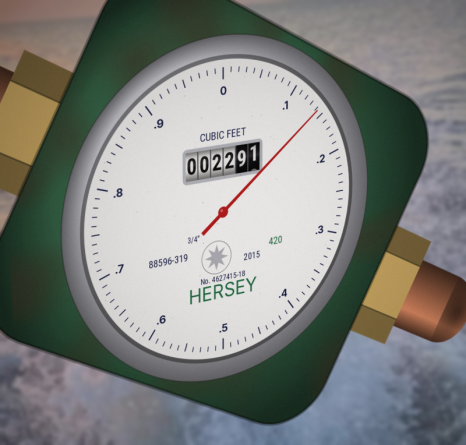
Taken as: value=2291.14 unit=ft³
